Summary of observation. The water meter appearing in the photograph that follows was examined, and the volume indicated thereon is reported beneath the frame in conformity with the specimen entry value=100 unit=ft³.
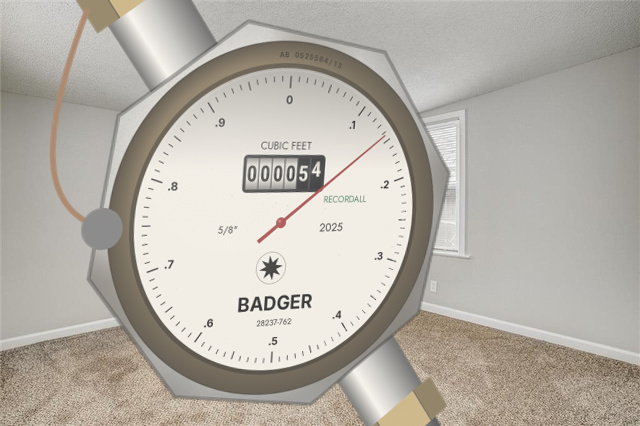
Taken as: value=54.14 unit=ft³
